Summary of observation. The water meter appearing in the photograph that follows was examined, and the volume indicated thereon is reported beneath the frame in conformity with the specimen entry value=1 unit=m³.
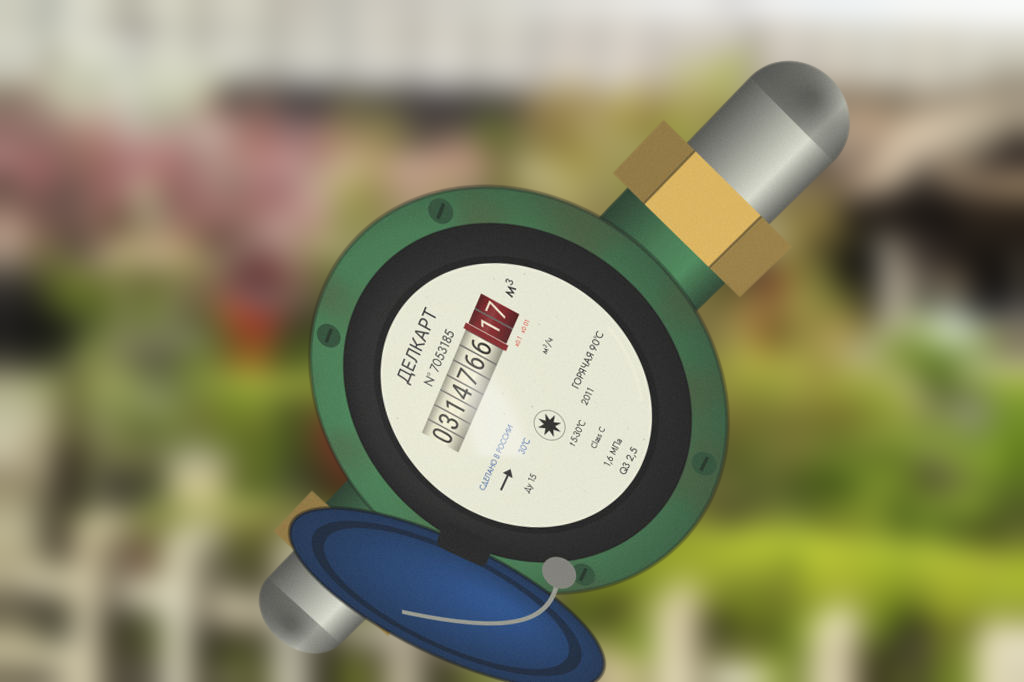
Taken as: value=314766.17 unit=m³
